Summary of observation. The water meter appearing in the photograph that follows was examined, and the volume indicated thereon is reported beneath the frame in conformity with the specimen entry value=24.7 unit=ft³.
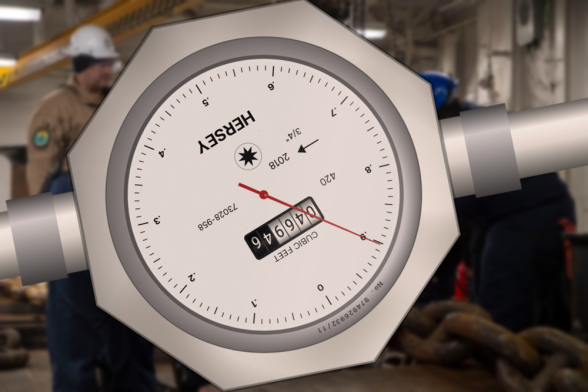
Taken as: value=46945.90 unit=ft³
